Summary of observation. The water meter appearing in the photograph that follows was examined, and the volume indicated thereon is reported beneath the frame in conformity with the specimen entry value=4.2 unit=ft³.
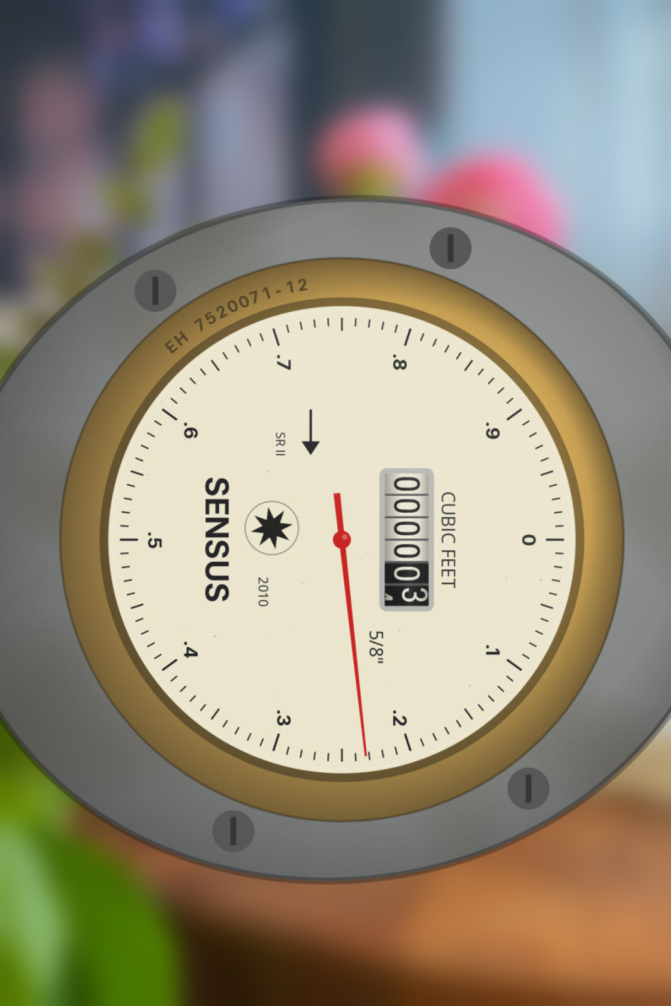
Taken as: value=3.23 unit=ft³
